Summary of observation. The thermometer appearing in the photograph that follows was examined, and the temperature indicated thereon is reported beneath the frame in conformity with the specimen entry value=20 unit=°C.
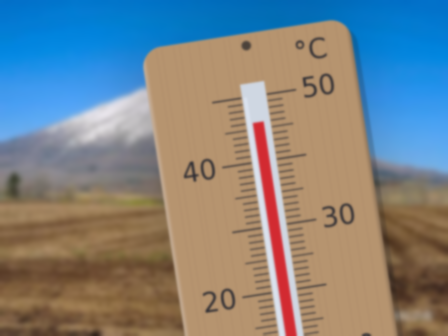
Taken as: value=46 unit=°C
